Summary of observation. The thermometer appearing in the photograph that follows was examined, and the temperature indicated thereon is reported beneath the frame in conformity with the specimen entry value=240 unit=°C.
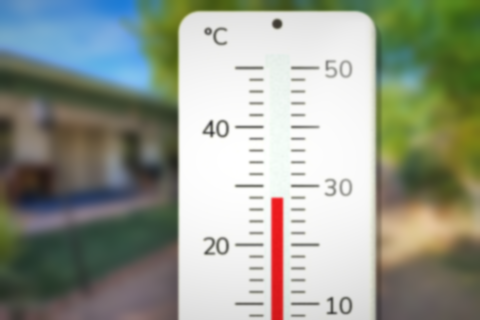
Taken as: value=28 unit=°C
